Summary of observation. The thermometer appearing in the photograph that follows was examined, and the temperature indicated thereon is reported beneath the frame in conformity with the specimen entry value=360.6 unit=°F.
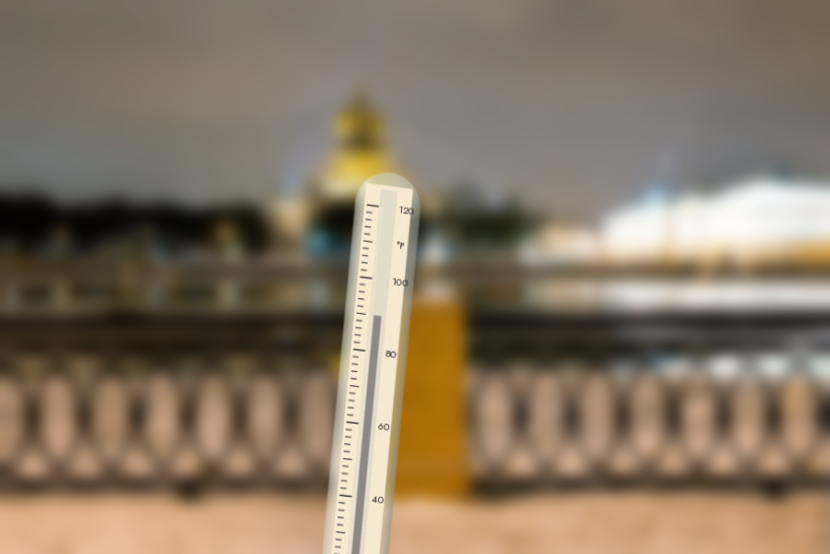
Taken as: value=90 unit=°F
